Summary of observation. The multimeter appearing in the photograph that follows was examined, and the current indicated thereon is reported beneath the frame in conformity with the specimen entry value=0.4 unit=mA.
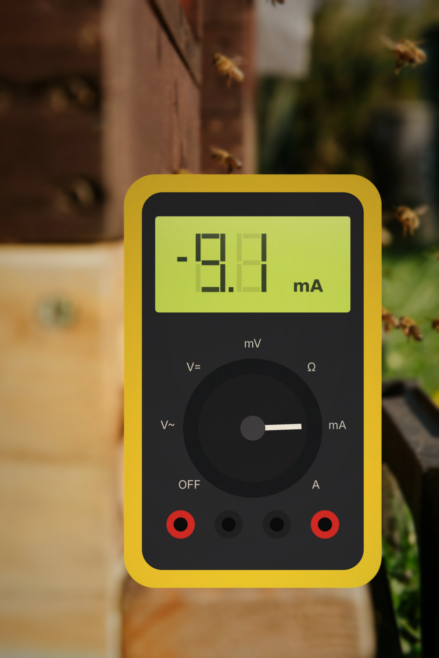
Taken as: value=-9.1 unit=mA
